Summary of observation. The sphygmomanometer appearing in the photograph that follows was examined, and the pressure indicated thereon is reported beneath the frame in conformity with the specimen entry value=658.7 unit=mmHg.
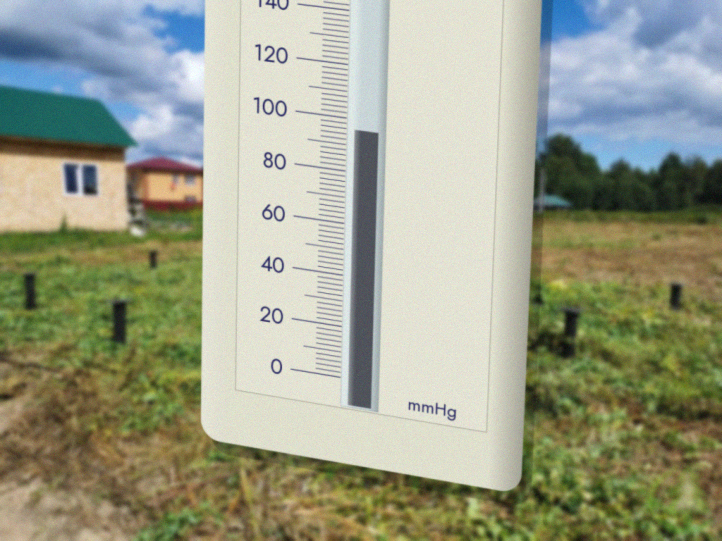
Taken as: value=96 unit=mmHg
